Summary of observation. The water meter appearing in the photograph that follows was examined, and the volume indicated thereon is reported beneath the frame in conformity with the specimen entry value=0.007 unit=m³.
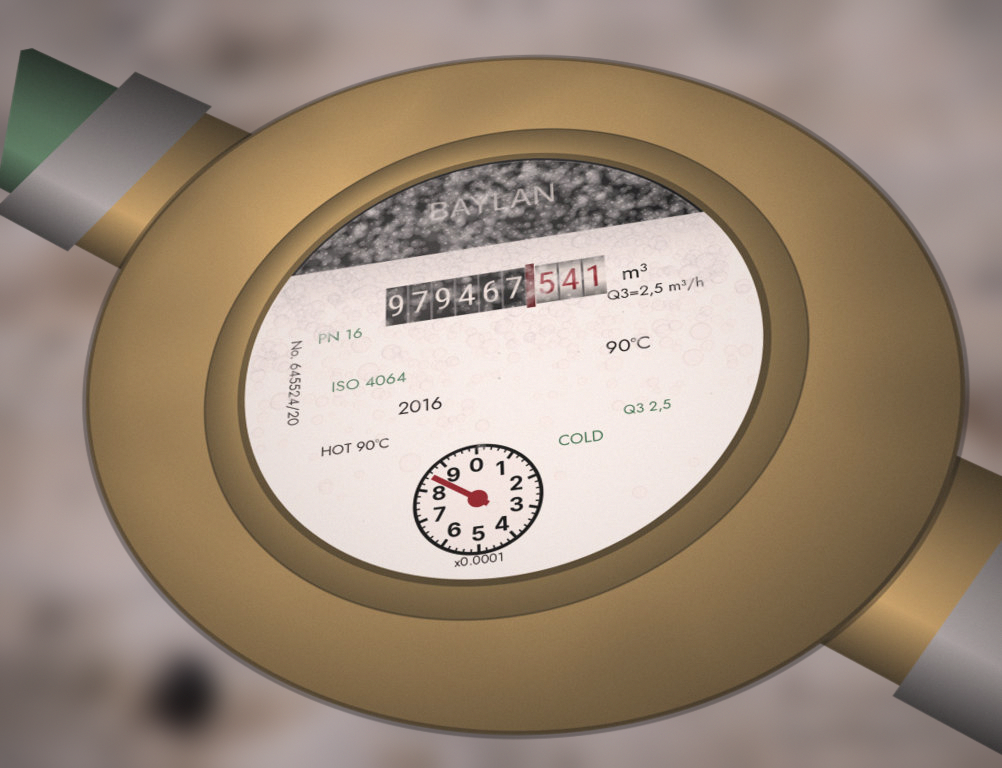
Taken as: value=979467.5418 unit=m³
